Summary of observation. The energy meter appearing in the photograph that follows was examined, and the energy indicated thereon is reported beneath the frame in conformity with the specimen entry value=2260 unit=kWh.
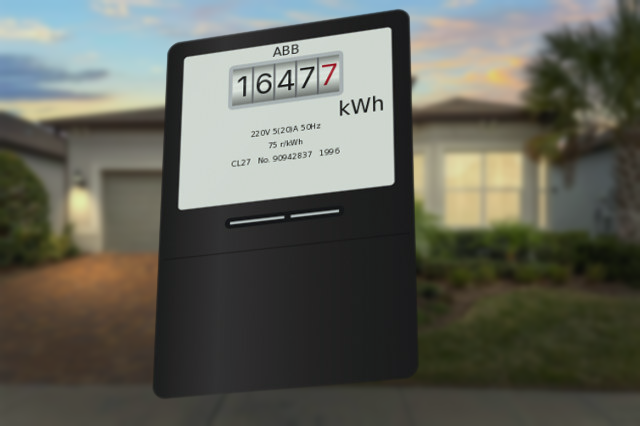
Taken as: value=1647.7 unit=kWh
